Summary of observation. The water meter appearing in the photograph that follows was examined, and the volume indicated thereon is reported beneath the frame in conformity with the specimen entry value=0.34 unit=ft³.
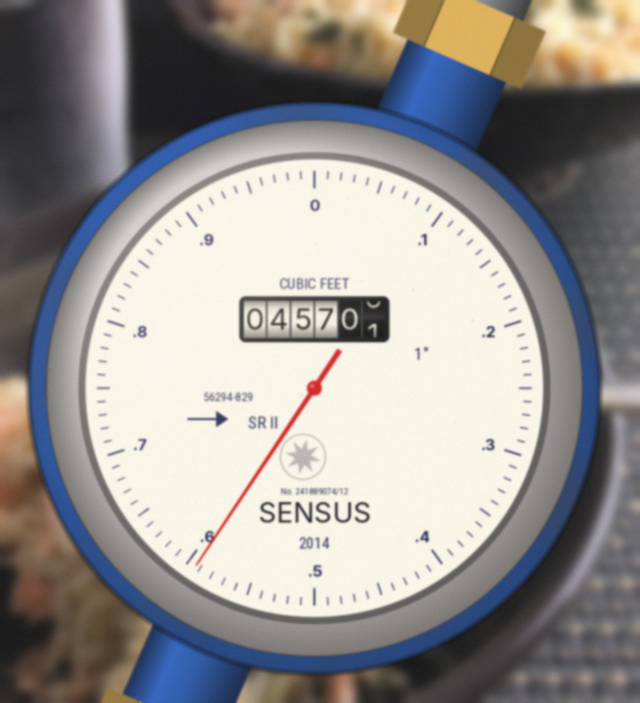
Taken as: value=45700.59 unit=ft³
